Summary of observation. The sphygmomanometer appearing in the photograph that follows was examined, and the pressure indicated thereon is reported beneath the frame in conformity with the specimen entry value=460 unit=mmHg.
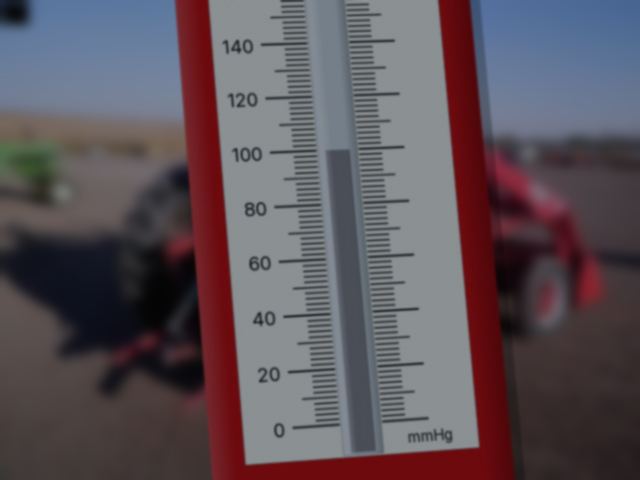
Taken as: value=100 unit=mmHg
